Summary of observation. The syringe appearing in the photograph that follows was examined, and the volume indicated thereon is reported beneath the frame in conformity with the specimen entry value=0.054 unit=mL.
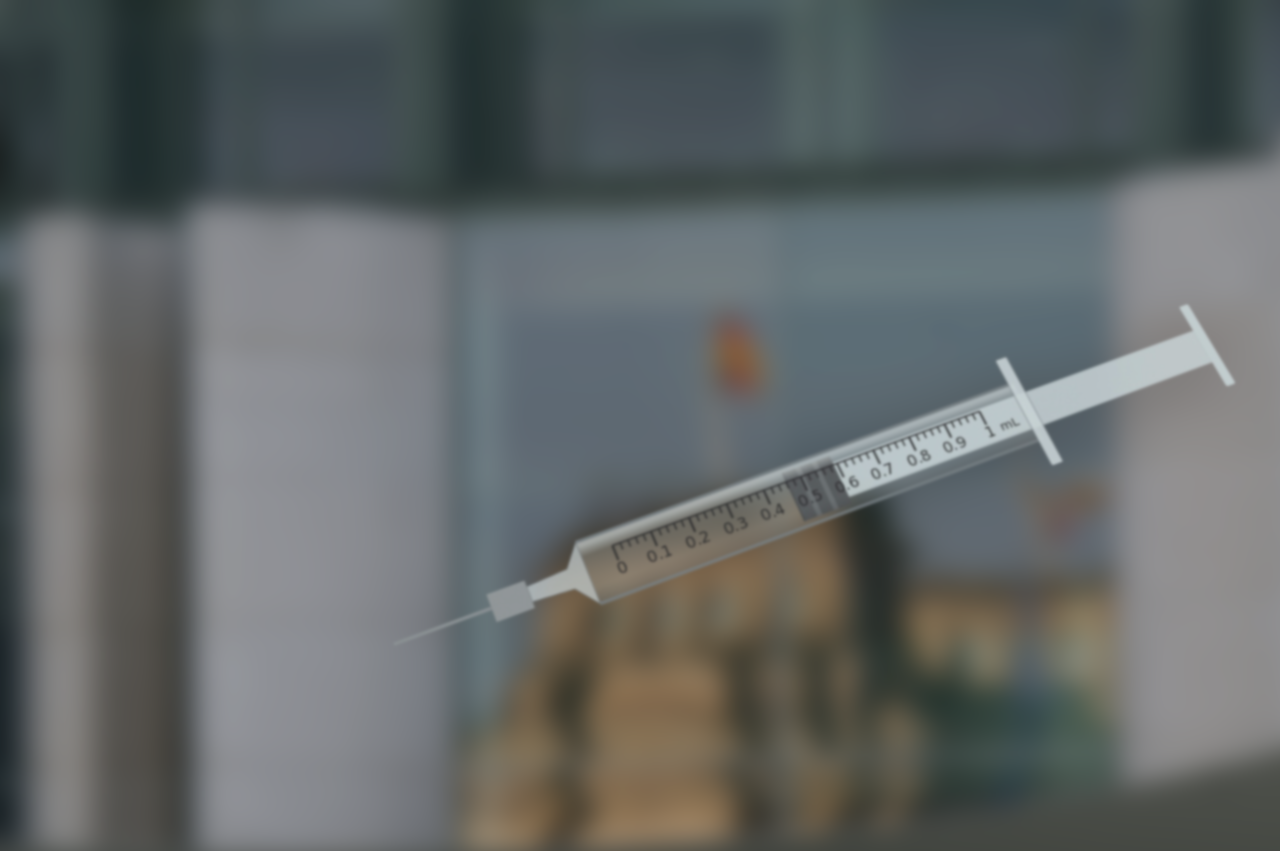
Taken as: value=0.46 unit=mL
